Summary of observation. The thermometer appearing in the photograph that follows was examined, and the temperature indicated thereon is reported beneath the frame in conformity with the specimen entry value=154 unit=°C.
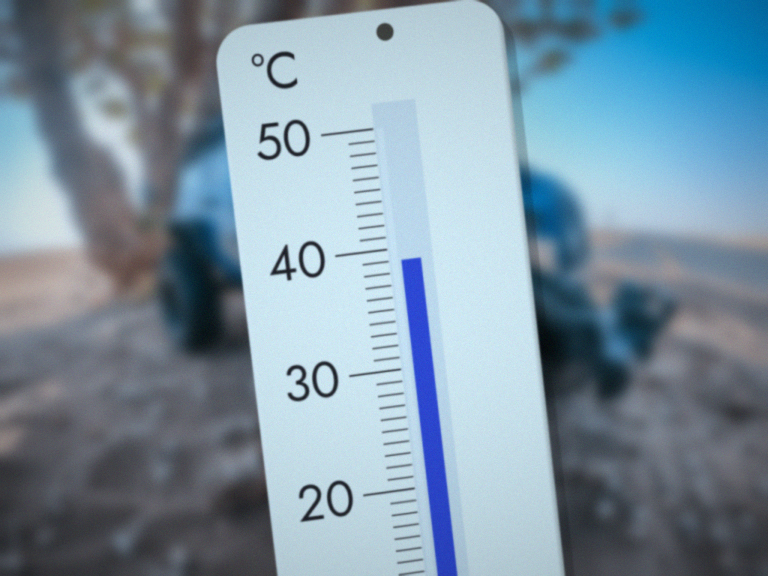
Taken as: value=39 unit=°C
